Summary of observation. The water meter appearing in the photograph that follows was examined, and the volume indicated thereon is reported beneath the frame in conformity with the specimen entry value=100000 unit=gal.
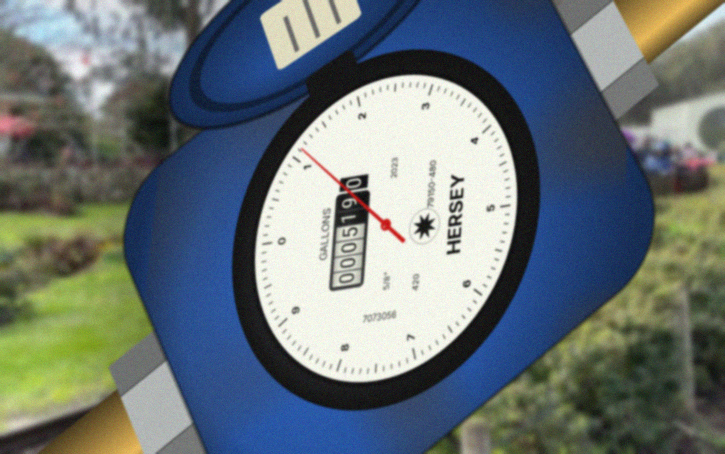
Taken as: value=5191.1 unit=gal
